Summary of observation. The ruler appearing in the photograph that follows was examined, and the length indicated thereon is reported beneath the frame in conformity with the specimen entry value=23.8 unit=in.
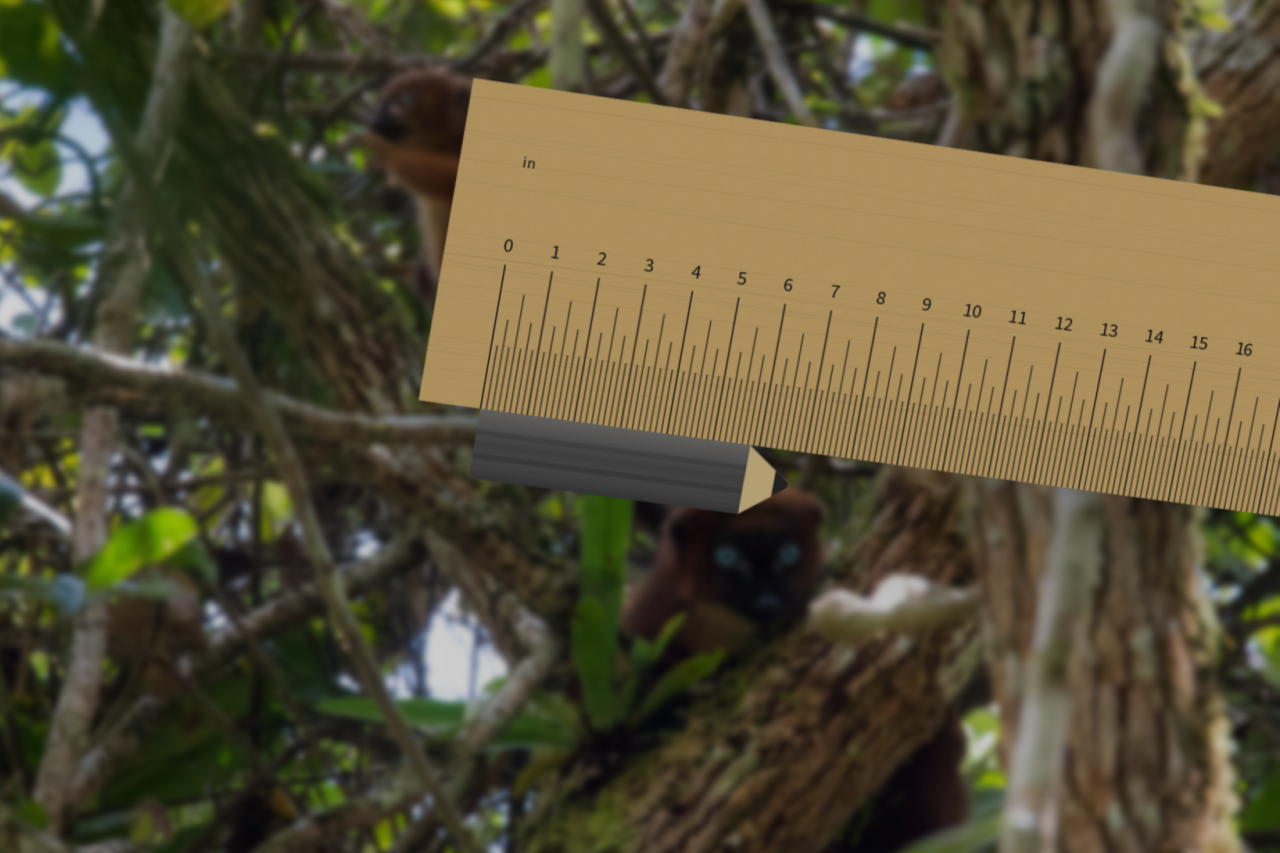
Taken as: value=6.75 unit=in
